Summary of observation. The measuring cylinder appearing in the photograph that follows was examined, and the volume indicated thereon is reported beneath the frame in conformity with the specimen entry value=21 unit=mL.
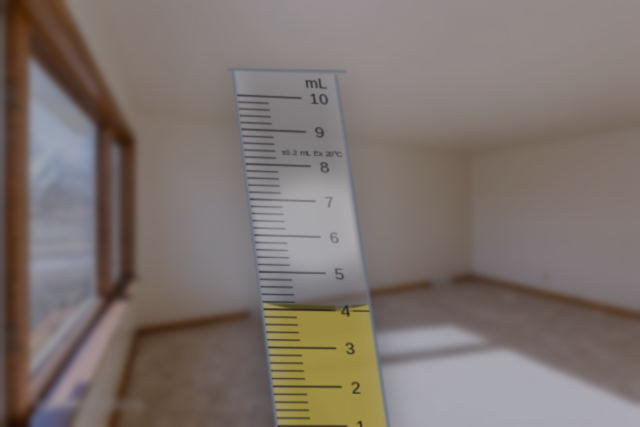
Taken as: value=4 unit=mL
